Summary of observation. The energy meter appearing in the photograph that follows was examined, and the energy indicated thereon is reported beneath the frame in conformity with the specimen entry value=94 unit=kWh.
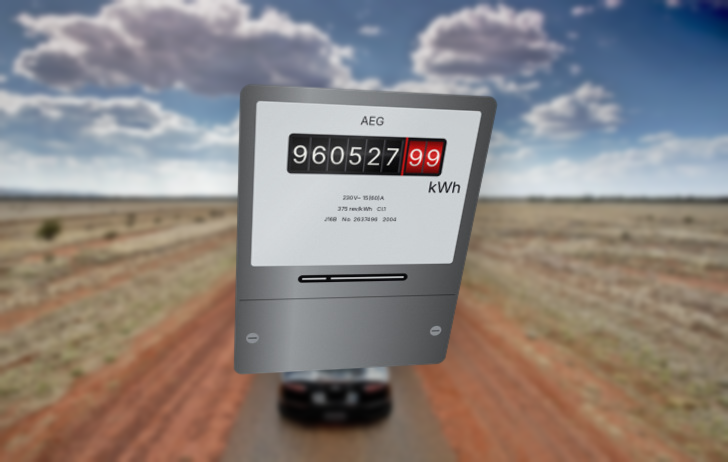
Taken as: value=960527.99 unit=kWh
